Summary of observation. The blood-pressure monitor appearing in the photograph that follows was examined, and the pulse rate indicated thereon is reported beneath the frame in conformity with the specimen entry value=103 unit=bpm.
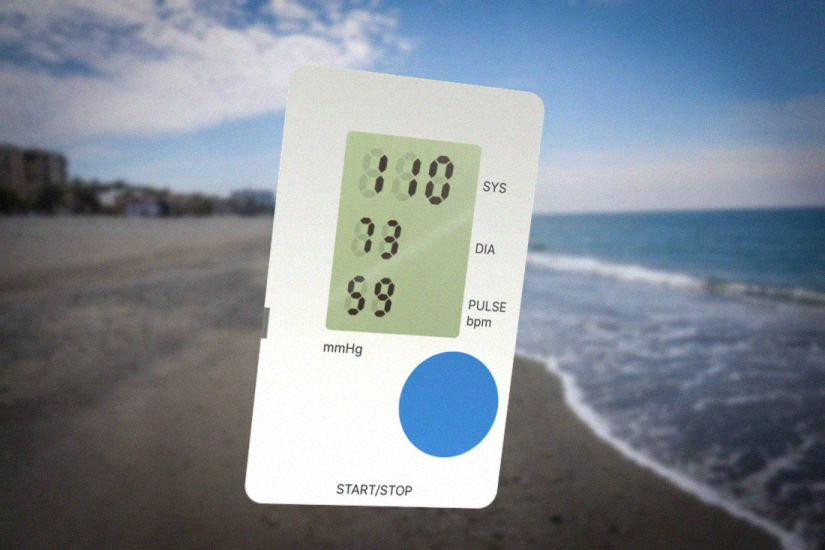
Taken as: value=59 unit=bpm
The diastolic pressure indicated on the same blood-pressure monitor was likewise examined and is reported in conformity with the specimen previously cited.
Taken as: value=73 unit=mmHg
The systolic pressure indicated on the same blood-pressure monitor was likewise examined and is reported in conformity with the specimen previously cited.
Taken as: value=110 unit=mmHg
